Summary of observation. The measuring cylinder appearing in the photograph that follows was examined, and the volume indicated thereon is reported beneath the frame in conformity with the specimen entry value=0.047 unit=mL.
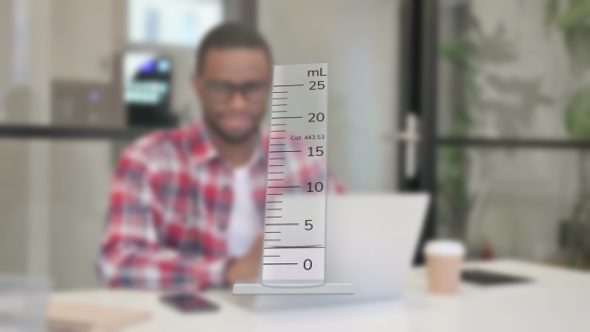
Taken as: value=2 unit=mL
